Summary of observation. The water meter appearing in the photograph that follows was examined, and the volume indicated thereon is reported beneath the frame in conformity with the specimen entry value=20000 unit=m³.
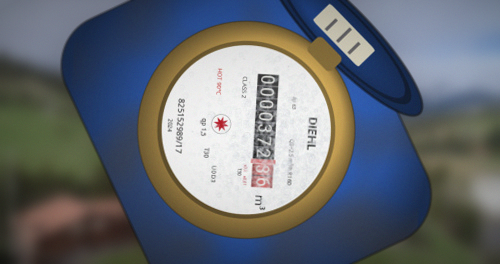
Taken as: value=372.36 unit=m³
